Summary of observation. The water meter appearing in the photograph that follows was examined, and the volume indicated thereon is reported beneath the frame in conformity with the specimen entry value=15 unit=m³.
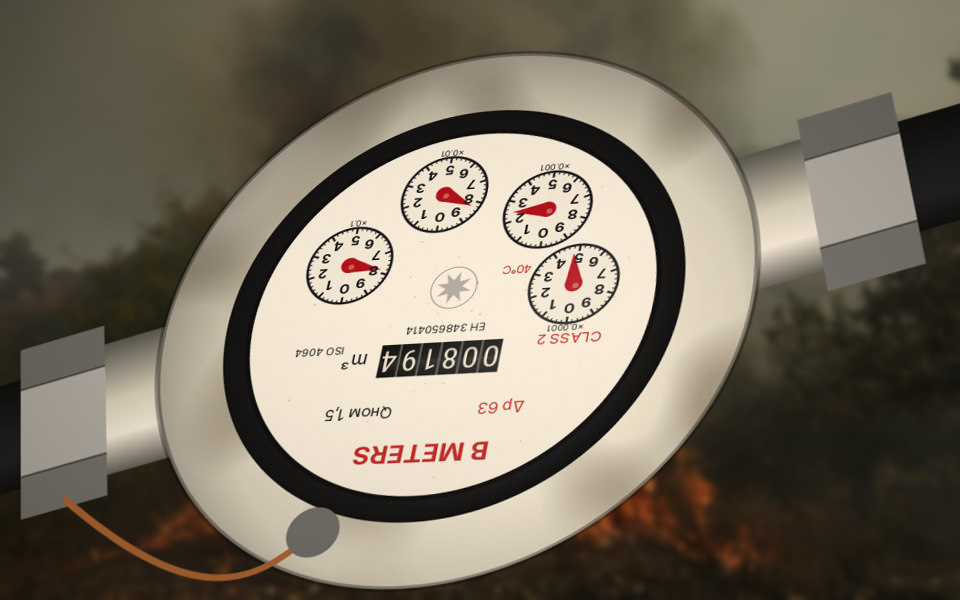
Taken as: value=8194.7824 unit=m³
